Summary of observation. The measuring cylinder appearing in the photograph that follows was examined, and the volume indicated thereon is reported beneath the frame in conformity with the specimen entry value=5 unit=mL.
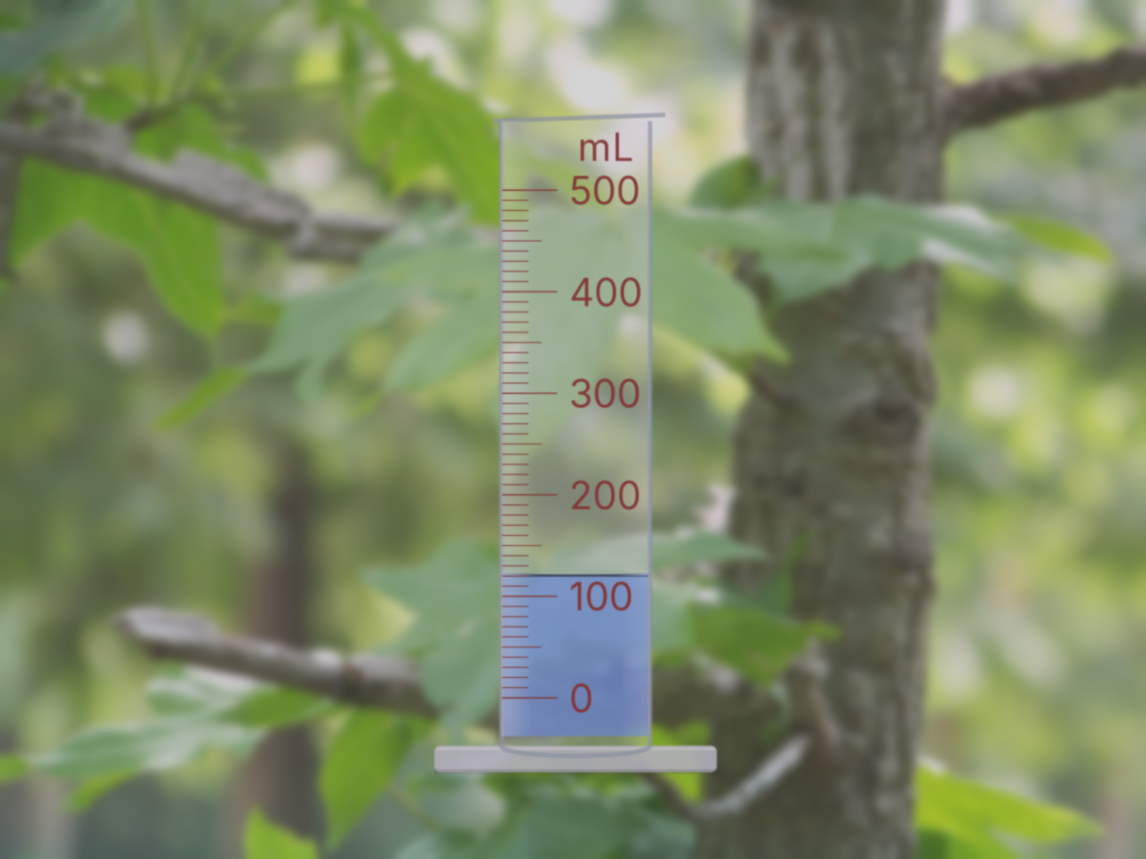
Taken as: value=120 unit=mL
